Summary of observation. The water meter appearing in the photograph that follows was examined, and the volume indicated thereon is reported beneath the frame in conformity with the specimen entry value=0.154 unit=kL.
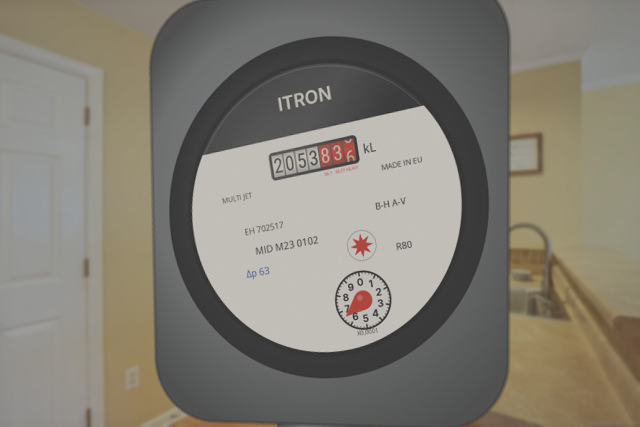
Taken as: value=2053.8356 unit=kL
